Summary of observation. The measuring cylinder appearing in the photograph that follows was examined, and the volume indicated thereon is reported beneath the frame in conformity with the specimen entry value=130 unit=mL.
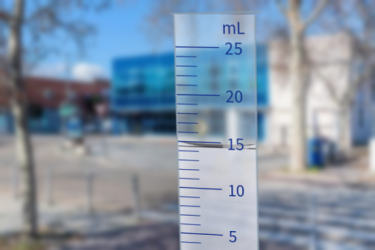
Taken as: value=14.5 unit=mL
